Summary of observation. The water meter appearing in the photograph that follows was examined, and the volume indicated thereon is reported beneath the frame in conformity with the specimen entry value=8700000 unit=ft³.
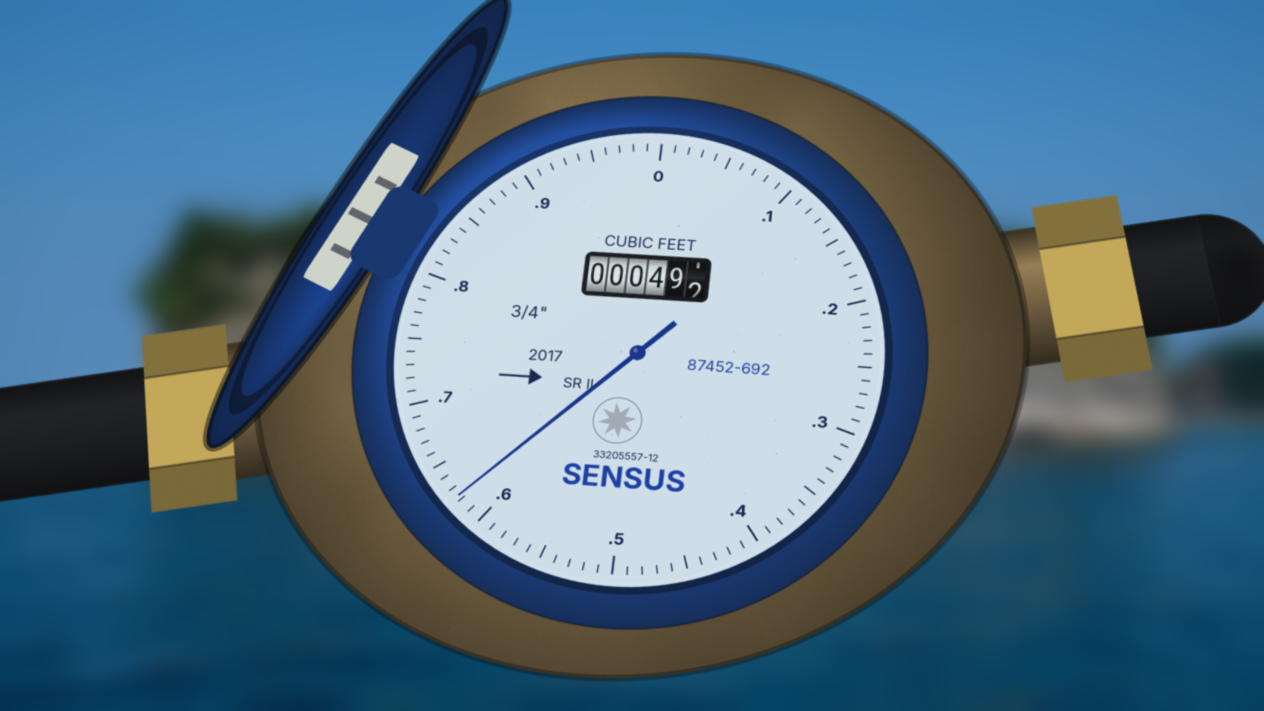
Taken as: value=491.62 unit=ft³
